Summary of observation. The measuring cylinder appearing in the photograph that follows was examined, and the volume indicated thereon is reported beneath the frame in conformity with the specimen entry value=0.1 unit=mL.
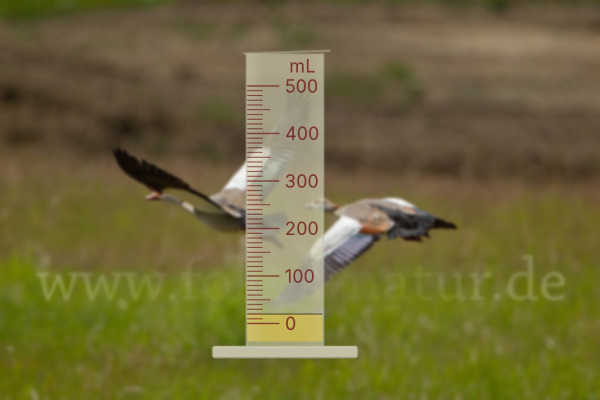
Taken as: value=20 unit=mL
